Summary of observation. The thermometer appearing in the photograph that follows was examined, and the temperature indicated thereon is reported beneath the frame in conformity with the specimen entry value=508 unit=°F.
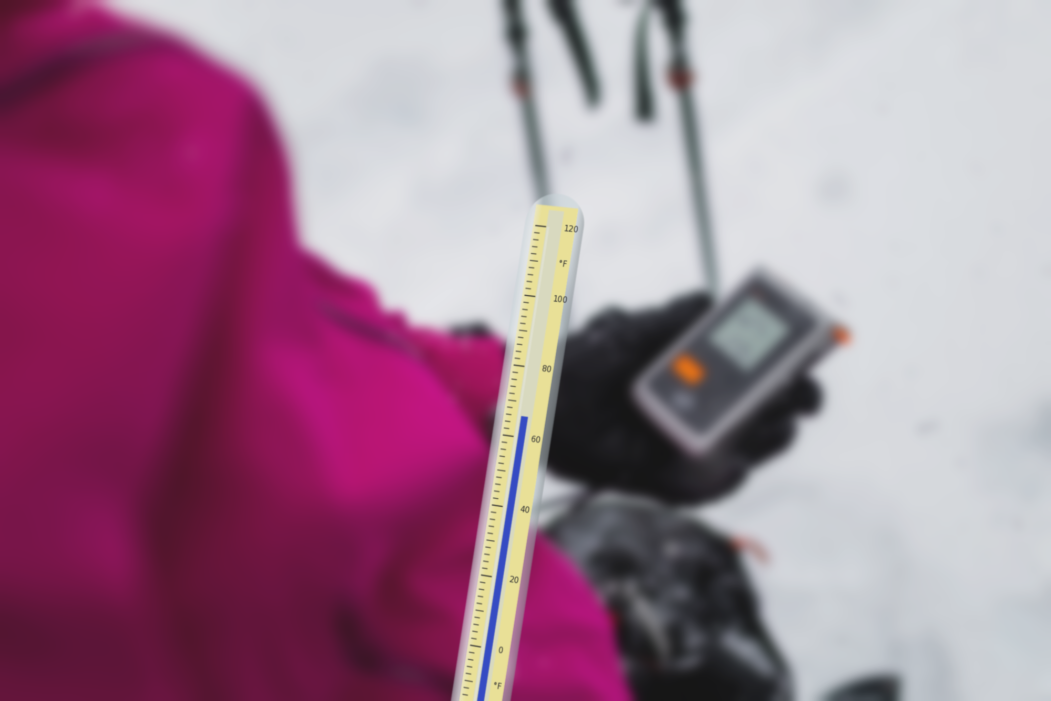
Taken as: value=66 unit=°F
